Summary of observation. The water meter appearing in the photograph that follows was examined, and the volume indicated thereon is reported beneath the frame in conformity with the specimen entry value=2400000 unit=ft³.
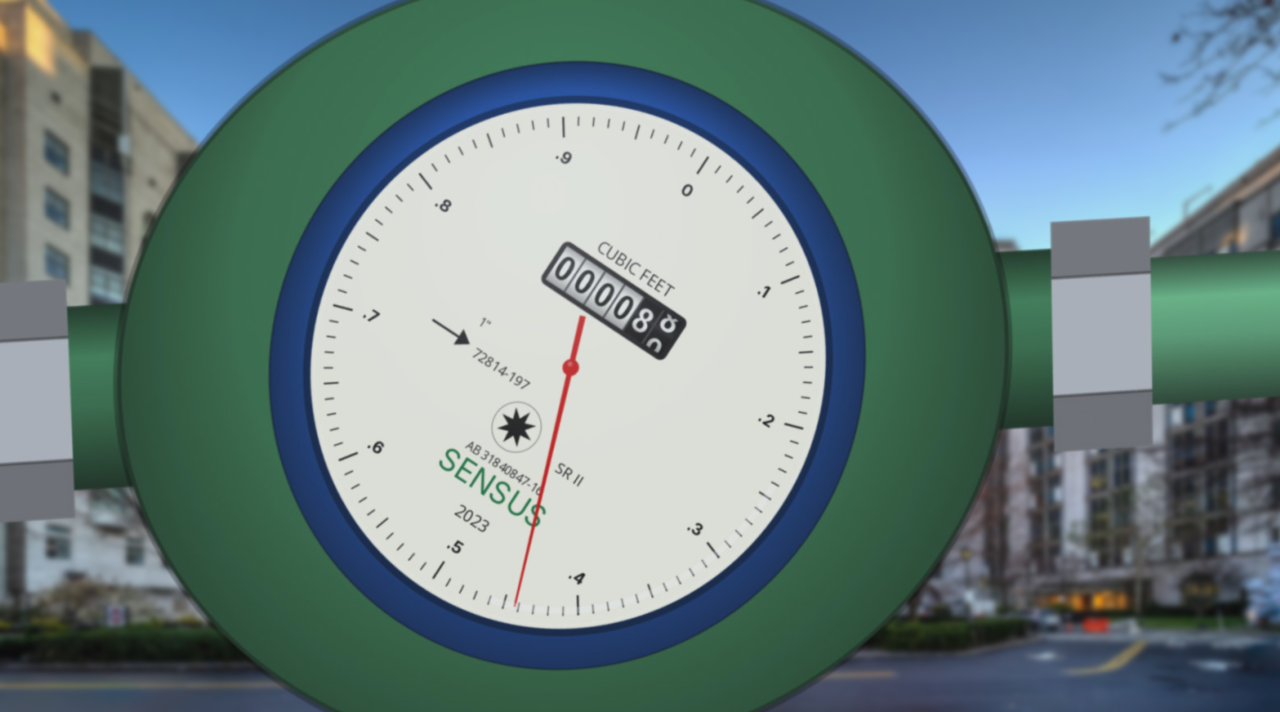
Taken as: value=88.44 unit=ft³
